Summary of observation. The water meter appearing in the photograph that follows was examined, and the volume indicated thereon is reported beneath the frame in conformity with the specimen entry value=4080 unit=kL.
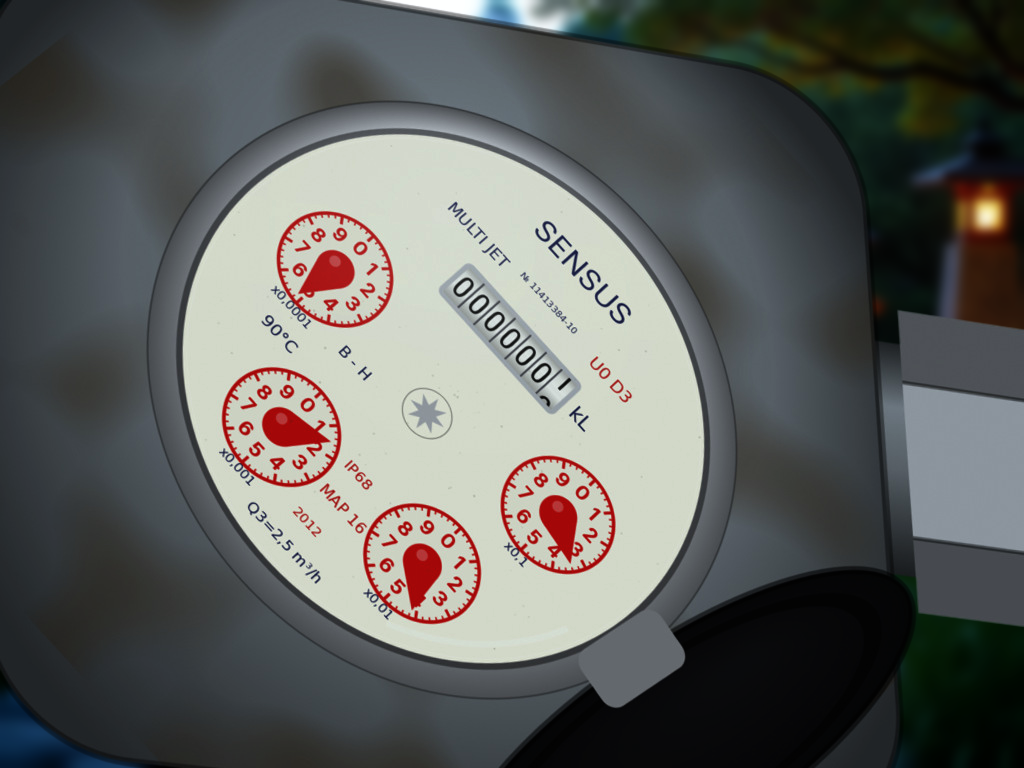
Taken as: value=1.3415 unit=kL
